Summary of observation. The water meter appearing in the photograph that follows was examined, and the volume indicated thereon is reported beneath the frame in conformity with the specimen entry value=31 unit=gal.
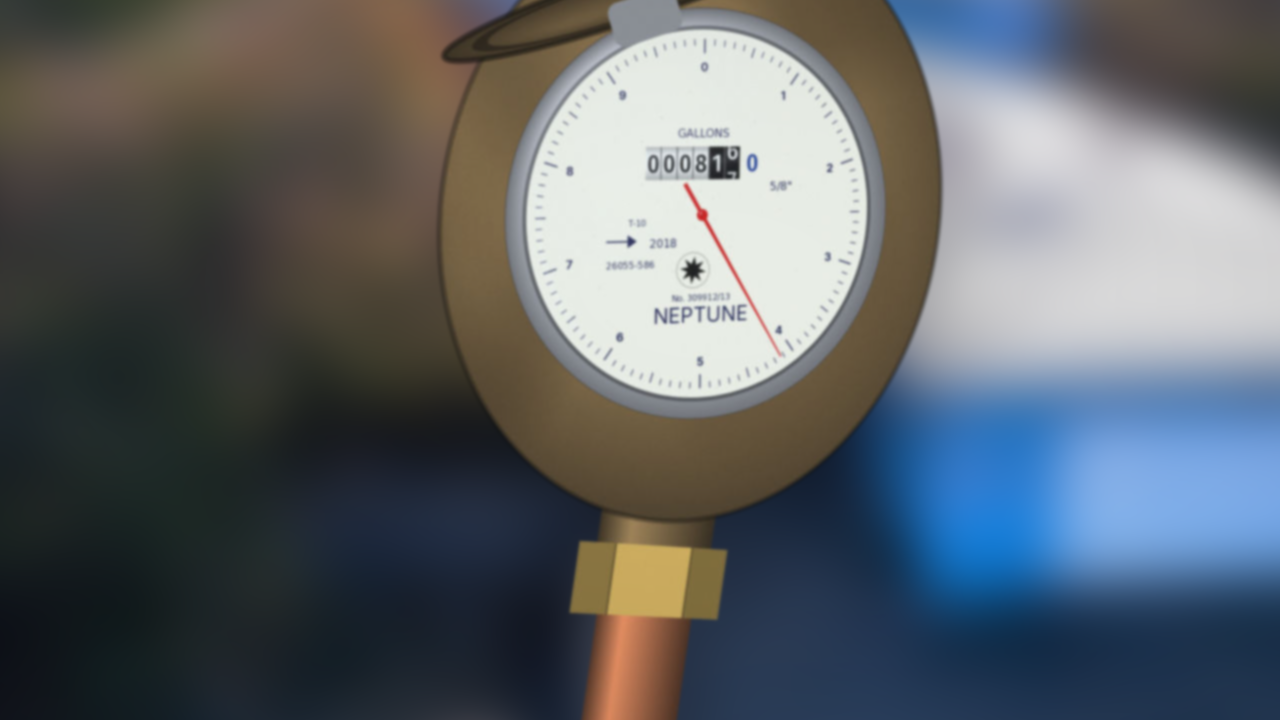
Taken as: value=8164.1 unit=gal
